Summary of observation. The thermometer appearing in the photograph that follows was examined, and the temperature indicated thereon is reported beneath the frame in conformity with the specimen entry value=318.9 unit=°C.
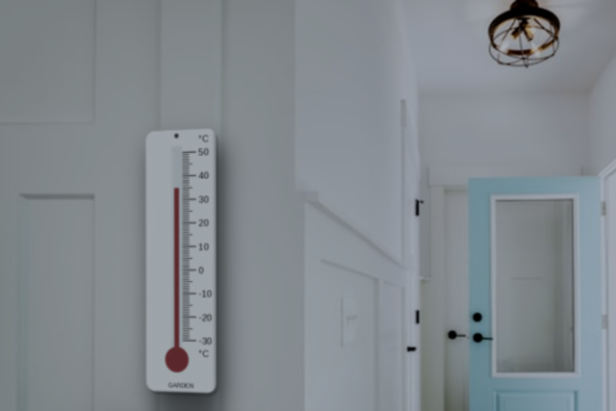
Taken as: value=35 unit=°C
